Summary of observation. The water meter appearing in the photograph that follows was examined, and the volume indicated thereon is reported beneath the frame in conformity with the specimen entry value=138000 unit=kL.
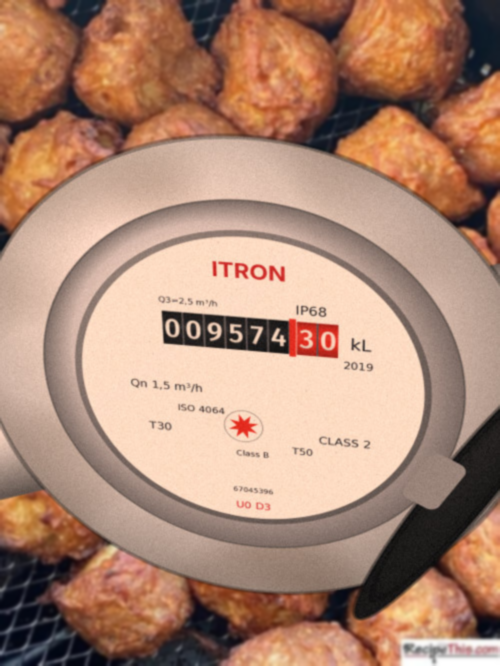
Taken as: value=9574.30 unit=kL
